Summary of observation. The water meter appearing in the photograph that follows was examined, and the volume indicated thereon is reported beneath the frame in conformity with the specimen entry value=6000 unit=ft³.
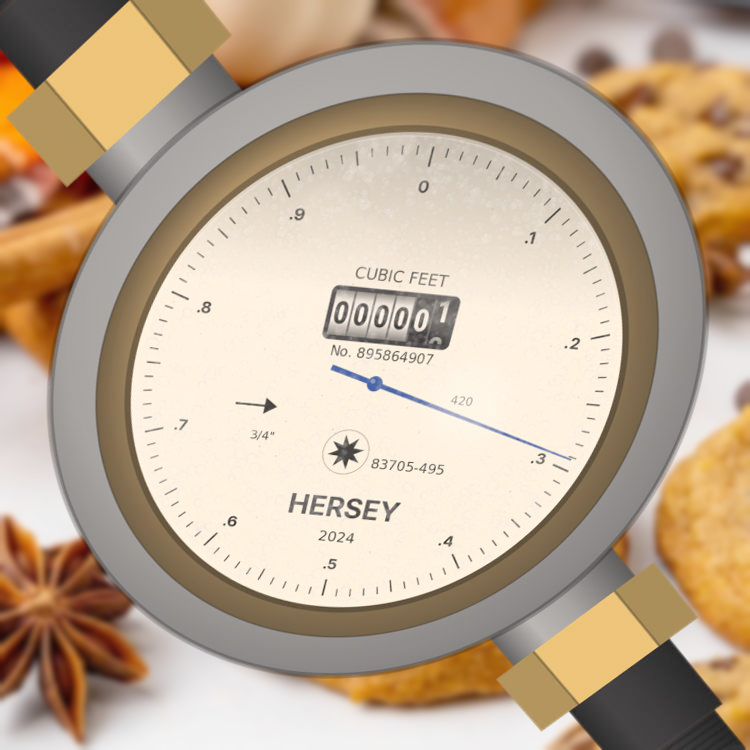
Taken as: value=1.29 unit=ft³
